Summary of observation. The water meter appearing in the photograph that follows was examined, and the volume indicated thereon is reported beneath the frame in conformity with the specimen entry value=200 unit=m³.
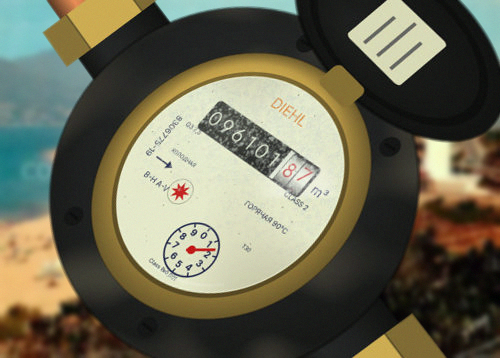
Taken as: value=96101.871 unit=m³
